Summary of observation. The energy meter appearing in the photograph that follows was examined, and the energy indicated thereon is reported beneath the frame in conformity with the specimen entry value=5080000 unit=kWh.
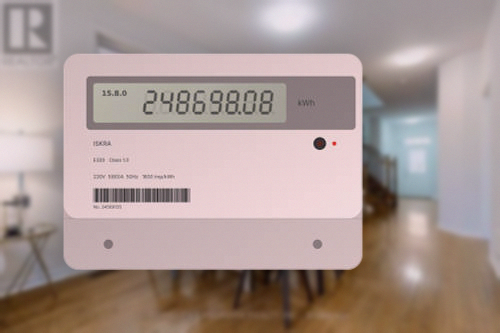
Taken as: value=248698.08 unit=kWh
